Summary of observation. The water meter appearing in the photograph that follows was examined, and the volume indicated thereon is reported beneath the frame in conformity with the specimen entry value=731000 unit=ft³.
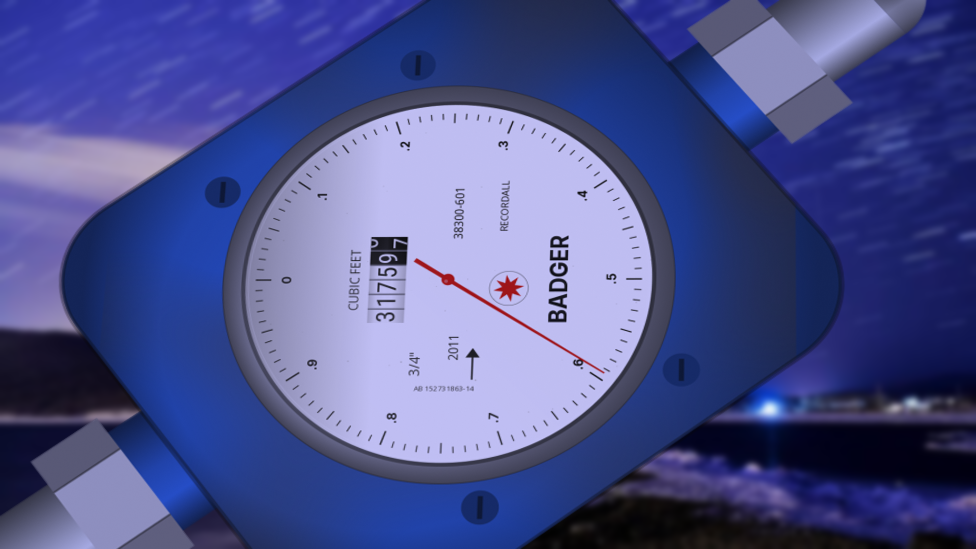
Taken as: value=317596.59 unit=ft³
